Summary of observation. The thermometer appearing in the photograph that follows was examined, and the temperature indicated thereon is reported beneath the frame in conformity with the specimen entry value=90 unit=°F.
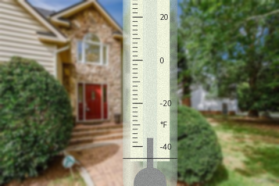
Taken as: value=-36 unit=°F
